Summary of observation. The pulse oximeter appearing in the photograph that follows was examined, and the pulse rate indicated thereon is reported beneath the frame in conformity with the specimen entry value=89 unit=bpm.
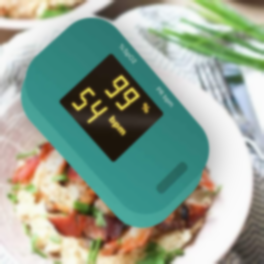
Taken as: value=54 unit=bpm
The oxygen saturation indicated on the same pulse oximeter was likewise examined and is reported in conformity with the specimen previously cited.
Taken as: value=99 unit=%
